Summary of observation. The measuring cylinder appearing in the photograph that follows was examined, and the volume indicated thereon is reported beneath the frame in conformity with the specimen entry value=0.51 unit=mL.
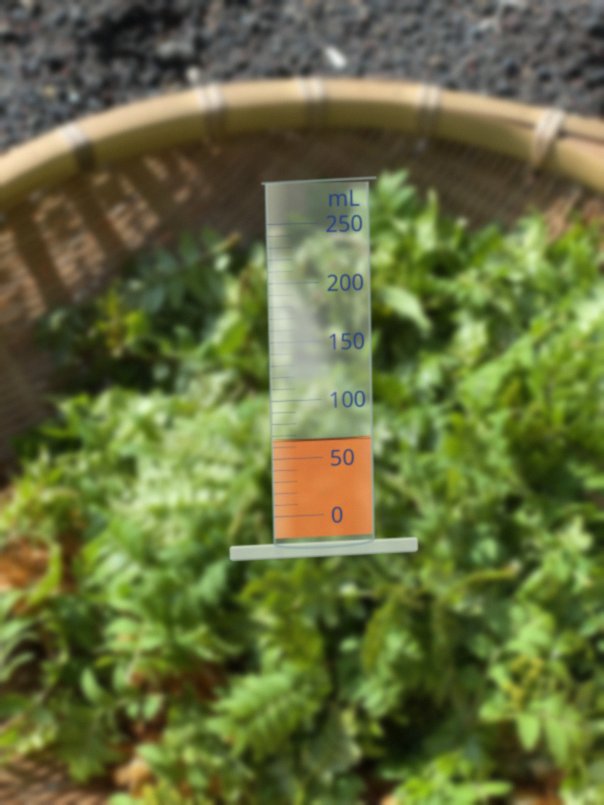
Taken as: value=65 unit=mL
